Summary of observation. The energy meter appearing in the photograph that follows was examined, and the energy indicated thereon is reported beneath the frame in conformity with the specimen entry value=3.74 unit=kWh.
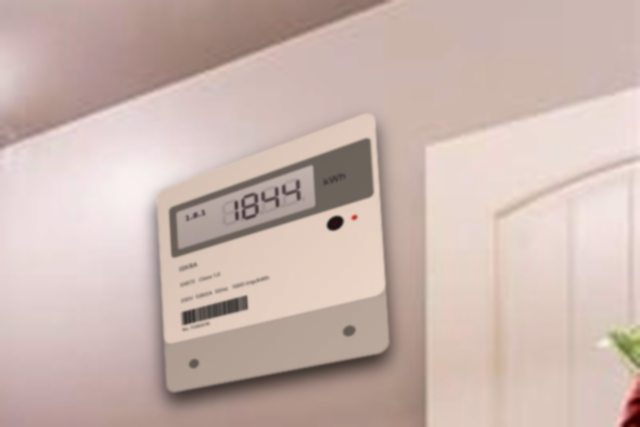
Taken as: value=1844 unit=kWh
